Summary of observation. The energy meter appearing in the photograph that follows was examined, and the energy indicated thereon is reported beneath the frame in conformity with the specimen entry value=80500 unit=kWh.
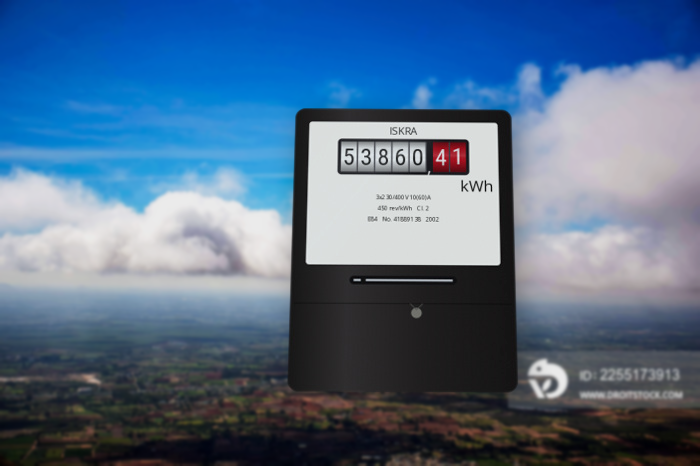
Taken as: value=53860.41 unit=kWh
